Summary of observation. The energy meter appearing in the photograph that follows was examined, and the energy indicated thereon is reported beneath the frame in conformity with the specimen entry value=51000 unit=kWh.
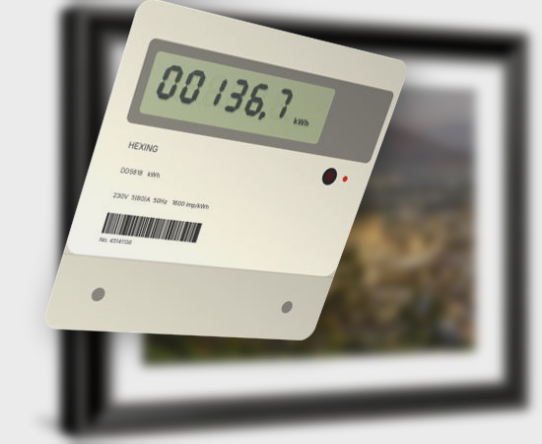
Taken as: value=136.7 unit=kWh
